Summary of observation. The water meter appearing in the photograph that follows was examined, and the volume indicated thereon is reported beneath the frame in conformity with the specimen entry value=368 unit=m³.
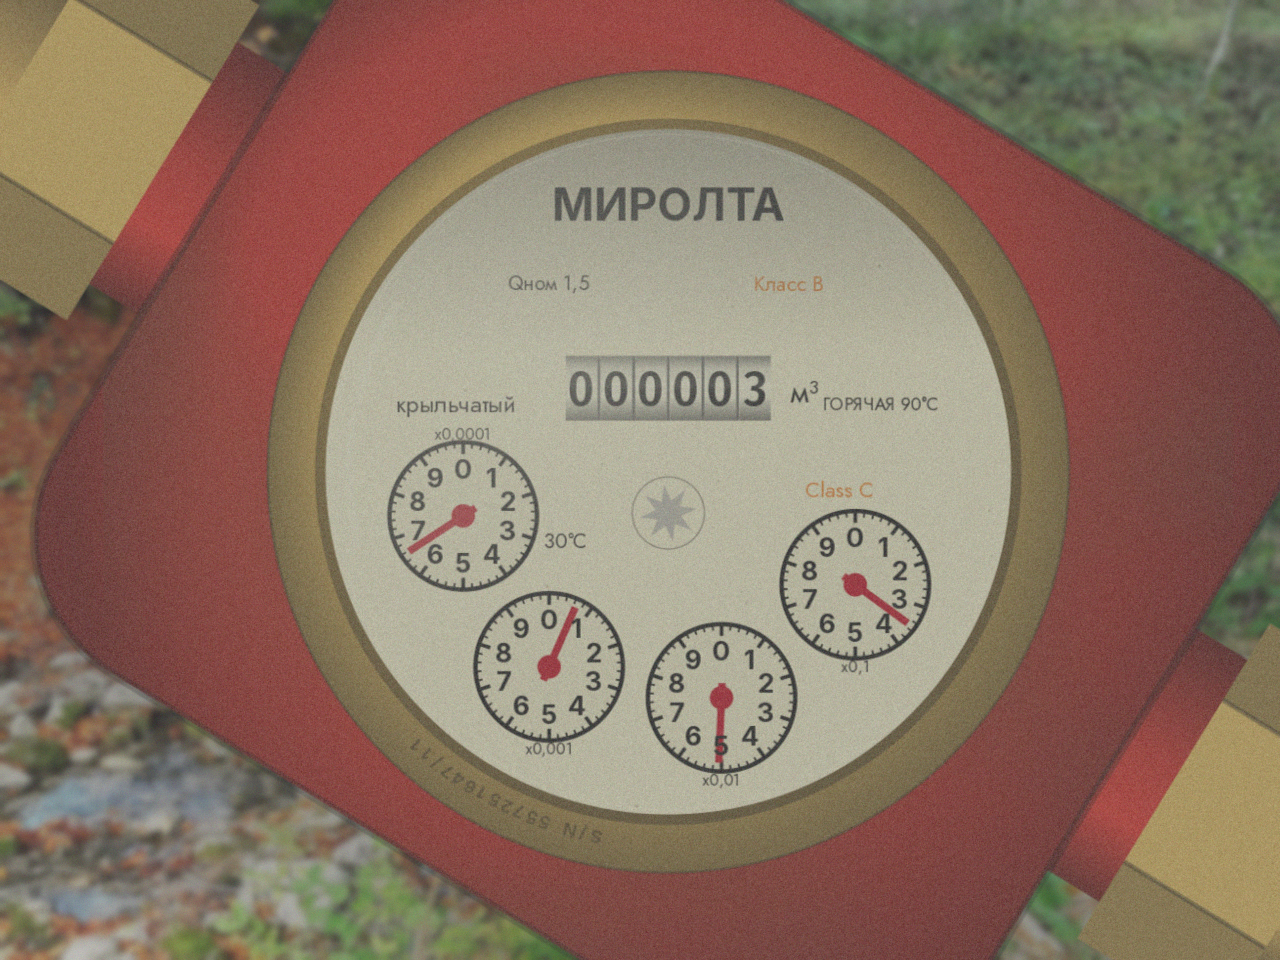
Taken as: value=3.3506 unit=m³
